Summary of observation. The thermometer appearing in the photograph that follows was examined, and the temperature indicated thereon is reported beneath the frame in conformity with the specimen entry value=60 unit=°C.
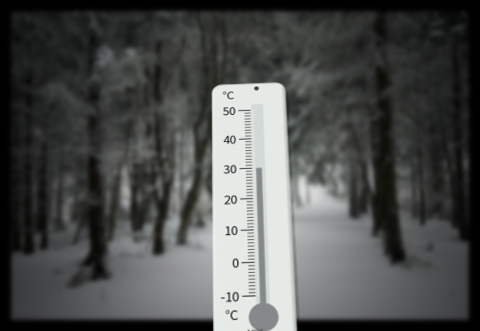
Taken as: value=30 unit=°C
